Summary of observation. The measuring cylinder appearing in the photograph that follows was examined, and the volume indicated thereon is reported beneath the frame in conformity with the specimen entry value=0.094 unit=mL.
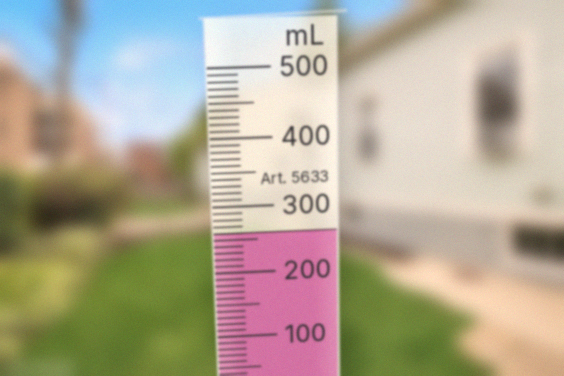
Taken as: value=260 unit=mL
